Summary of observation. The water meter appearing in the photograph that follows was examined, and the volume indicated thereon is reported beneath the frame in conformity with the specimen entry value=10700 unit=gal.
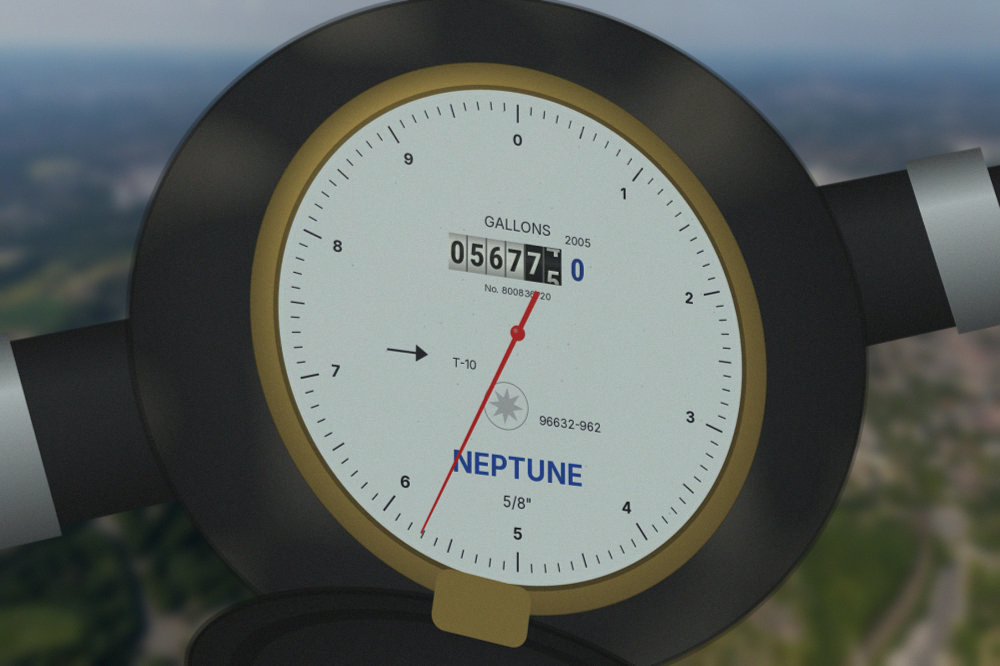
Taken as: value=567745.7 unit=gal
